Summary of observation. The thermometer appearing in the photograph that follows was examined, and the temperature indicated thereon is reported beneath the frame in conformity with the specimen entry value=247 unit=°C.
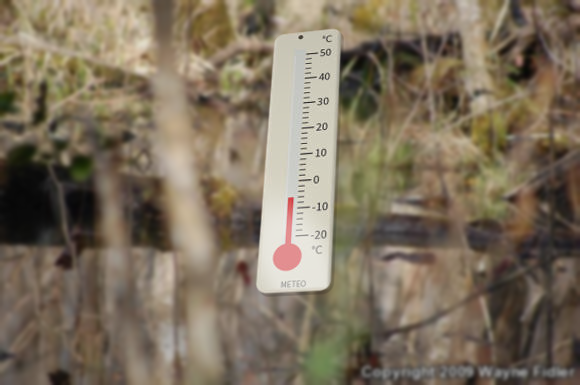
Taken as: value=-6 unit=°C
